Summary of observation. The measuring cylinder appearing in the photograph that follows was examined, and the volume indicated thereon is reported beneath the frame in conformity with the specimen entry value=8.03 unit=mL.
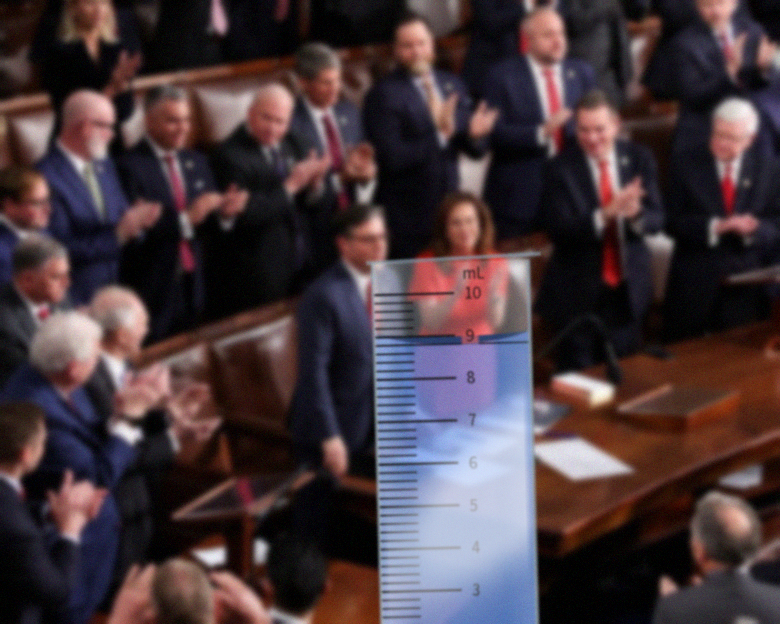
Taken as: value=8.8 unit=mL
